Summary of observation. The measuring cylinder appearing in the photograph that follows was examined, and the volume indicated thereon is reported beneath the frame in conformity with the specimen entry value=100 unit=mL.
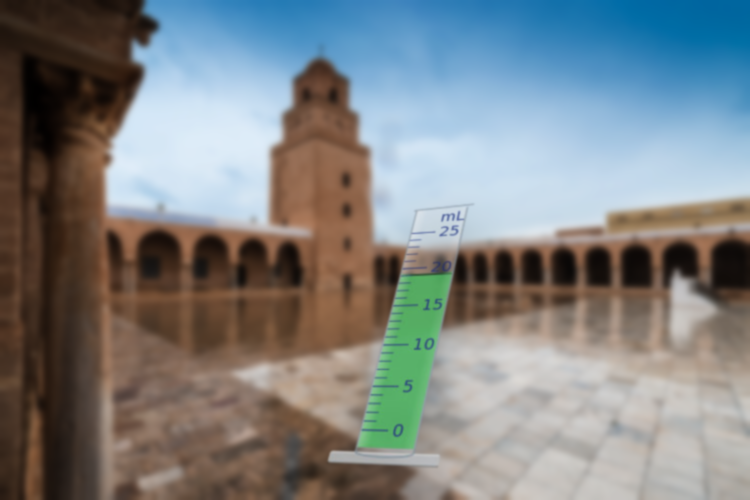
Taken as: value=19 unit=mL
